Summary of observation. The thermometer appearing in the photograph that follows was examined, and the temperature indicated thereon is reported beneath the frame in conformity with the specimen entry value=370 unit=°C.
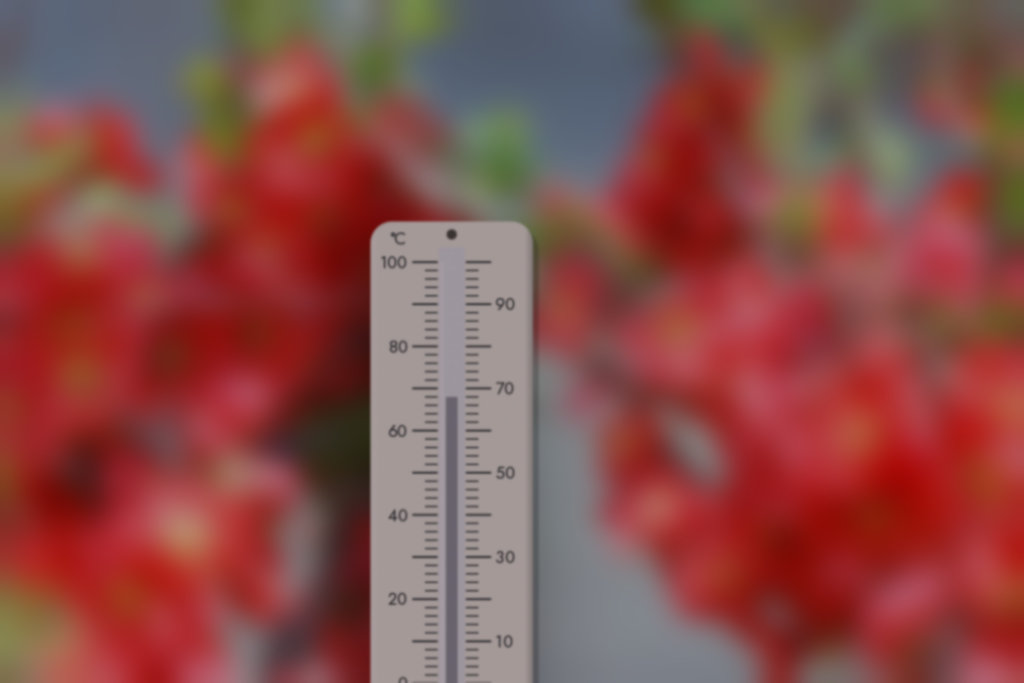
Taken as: value=68 unit=°C
